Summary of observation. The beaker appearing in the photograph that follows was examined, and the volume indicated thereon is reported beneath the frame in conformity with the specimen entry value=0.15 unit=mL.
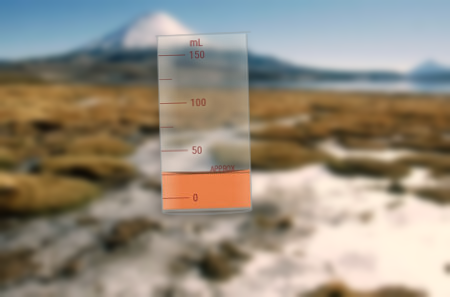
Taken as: value=25 unit=mL
